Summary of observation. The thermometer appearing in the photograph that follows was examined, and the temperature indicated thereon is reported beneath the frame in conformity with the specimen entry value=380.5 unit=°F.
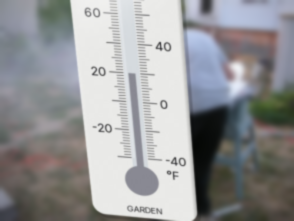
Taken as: value=20 unit=°F
